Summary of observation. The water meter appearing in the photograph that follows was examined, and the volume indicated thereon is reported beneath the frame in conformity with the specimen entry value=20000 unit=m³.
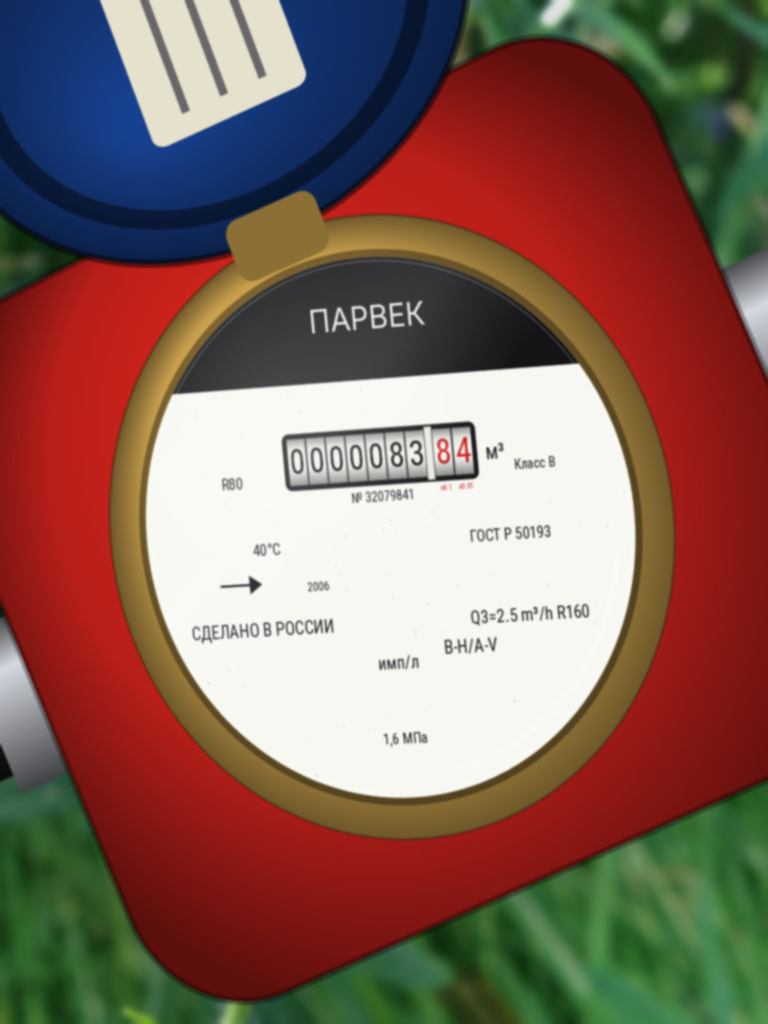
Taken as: value=83.84 unit=m³
